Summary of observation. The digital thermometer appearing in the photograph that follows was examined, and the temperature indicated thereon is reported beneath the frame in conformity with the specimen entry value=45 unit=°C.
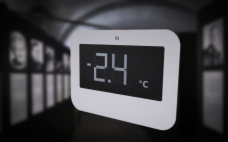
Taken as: value=-2.4 unit=°C
